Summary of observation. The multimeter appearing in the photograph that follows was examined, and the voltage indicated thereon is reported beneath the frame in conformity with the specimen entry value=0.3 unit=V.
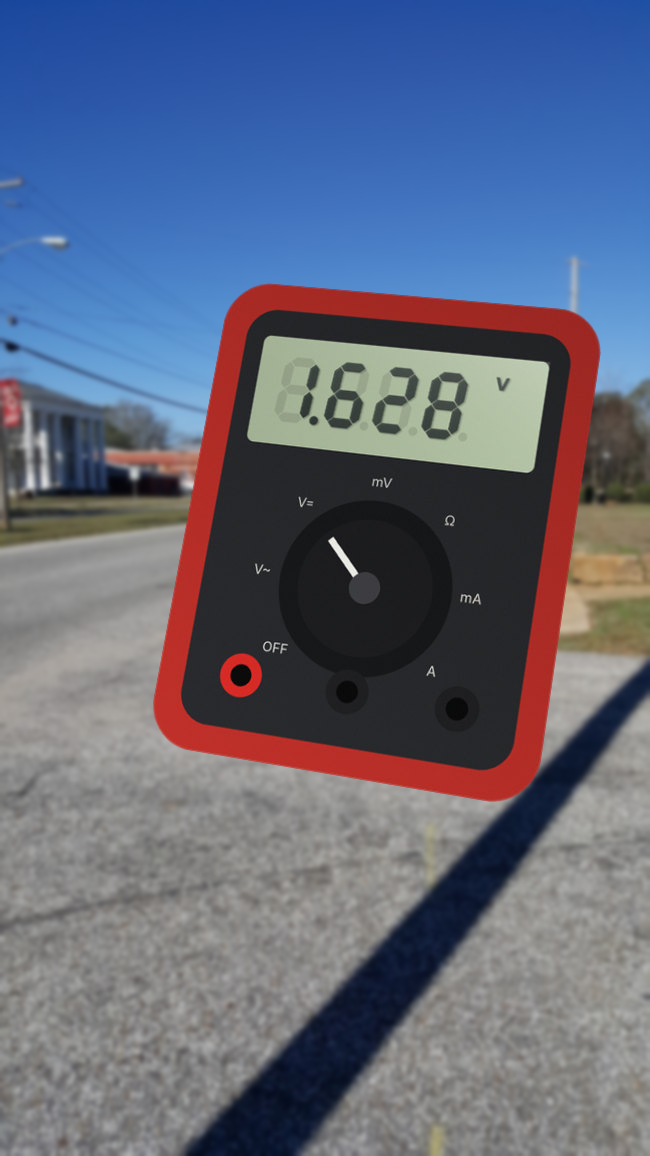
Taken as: value=1.628 unit=V
